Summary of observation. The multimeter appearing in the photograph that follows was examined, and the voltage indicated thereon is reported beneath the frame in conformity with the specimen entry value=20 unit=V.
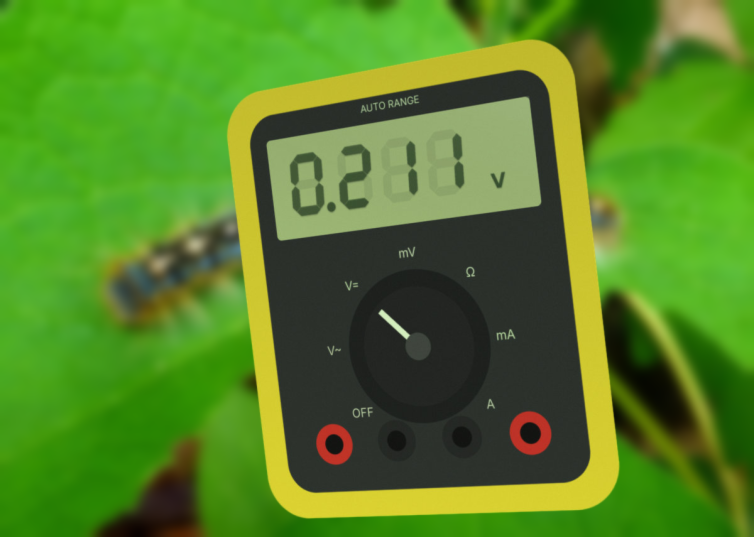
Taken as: value=0.211 unit=V
